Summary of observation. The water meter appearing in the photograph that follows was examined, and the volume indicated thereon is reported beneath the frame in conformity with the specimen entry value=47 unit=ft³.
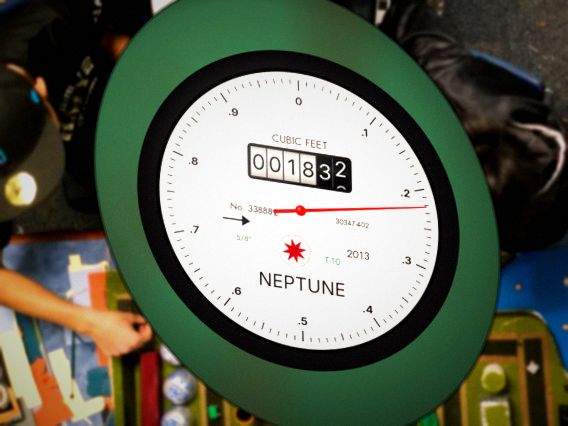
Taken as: value=1832.22 unit=ft³
